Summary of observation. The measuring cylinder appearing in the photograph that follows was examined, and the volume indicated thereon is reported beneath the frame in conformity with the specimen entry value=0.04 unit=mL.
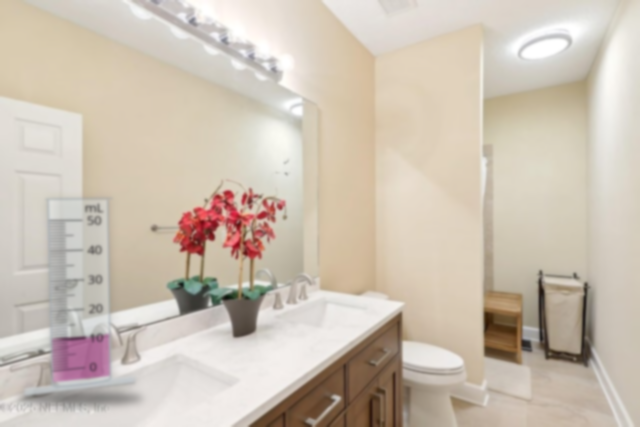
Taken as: value=10 unit=mL
